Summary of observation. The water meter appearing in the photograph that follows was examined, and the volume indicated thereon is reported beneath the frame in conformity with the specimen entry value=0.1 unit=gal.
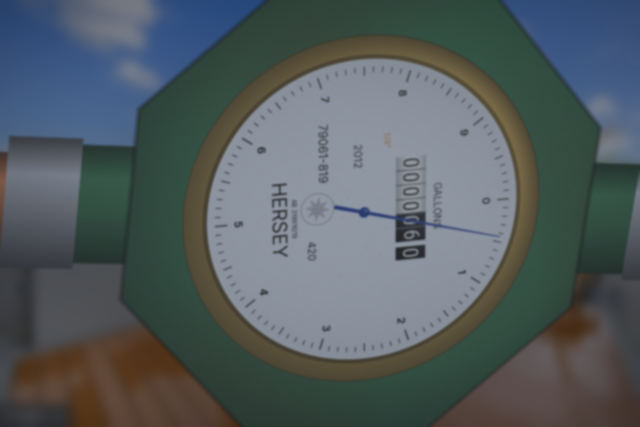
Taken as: value=60.4 unit=gal
